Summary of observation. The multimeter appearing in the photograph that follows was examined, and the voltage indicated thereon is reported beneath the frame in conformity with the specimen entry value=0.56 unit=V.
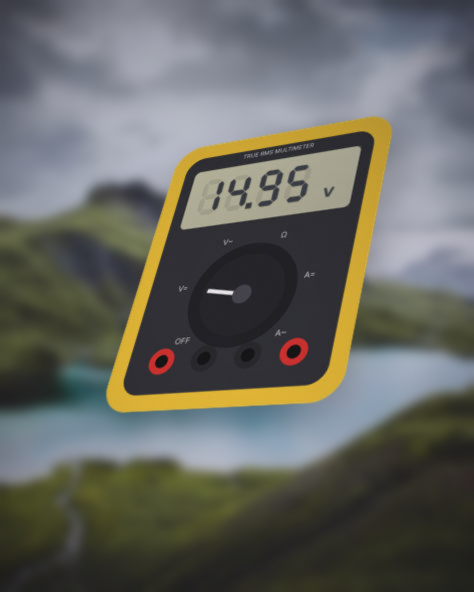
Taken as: value=14.95 unit=V
